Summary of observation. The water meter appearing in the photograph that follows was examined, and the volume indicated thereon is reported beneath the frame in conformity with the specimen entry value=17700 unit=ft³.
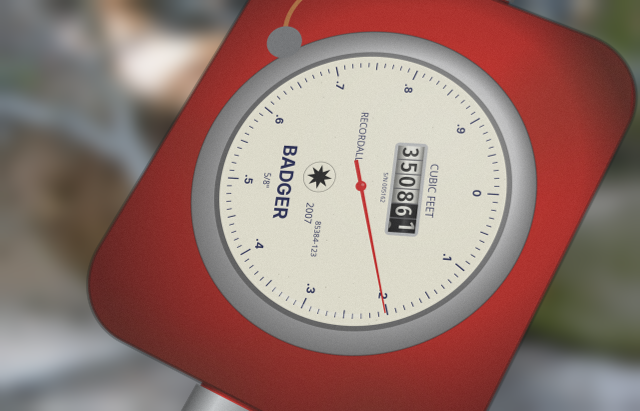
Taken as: value=350861.20 unit=ft³
